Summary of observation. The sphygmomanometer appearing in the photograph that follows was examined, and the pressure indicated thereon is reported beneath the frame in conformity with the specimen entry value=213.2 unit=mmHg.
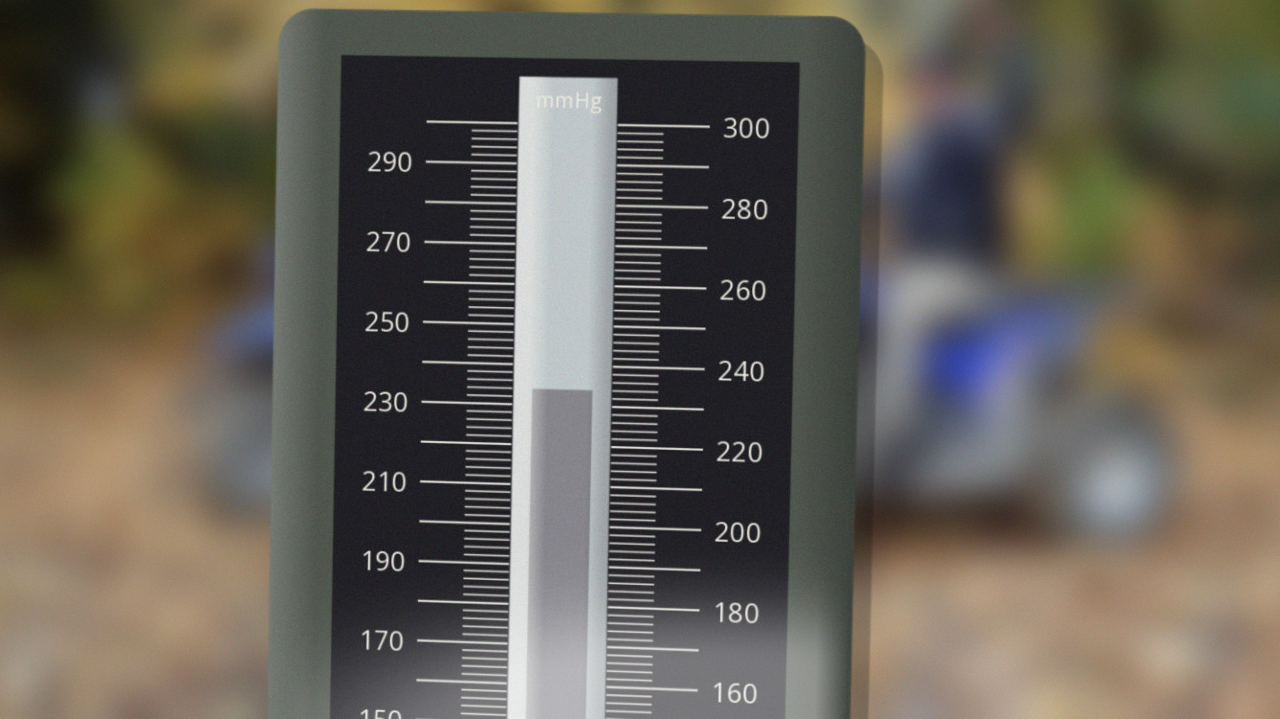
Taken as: value=234 unit=mmHg
